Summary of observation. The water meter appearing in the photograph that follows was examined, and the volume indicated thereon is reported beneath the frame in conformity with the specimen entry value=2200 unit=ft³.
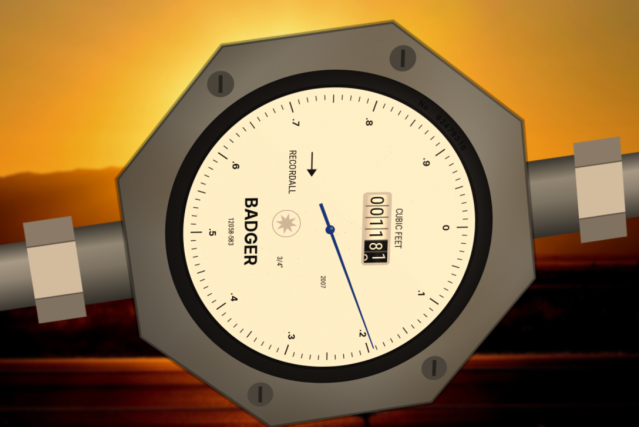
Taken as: value=1181.19 unit=ft³
